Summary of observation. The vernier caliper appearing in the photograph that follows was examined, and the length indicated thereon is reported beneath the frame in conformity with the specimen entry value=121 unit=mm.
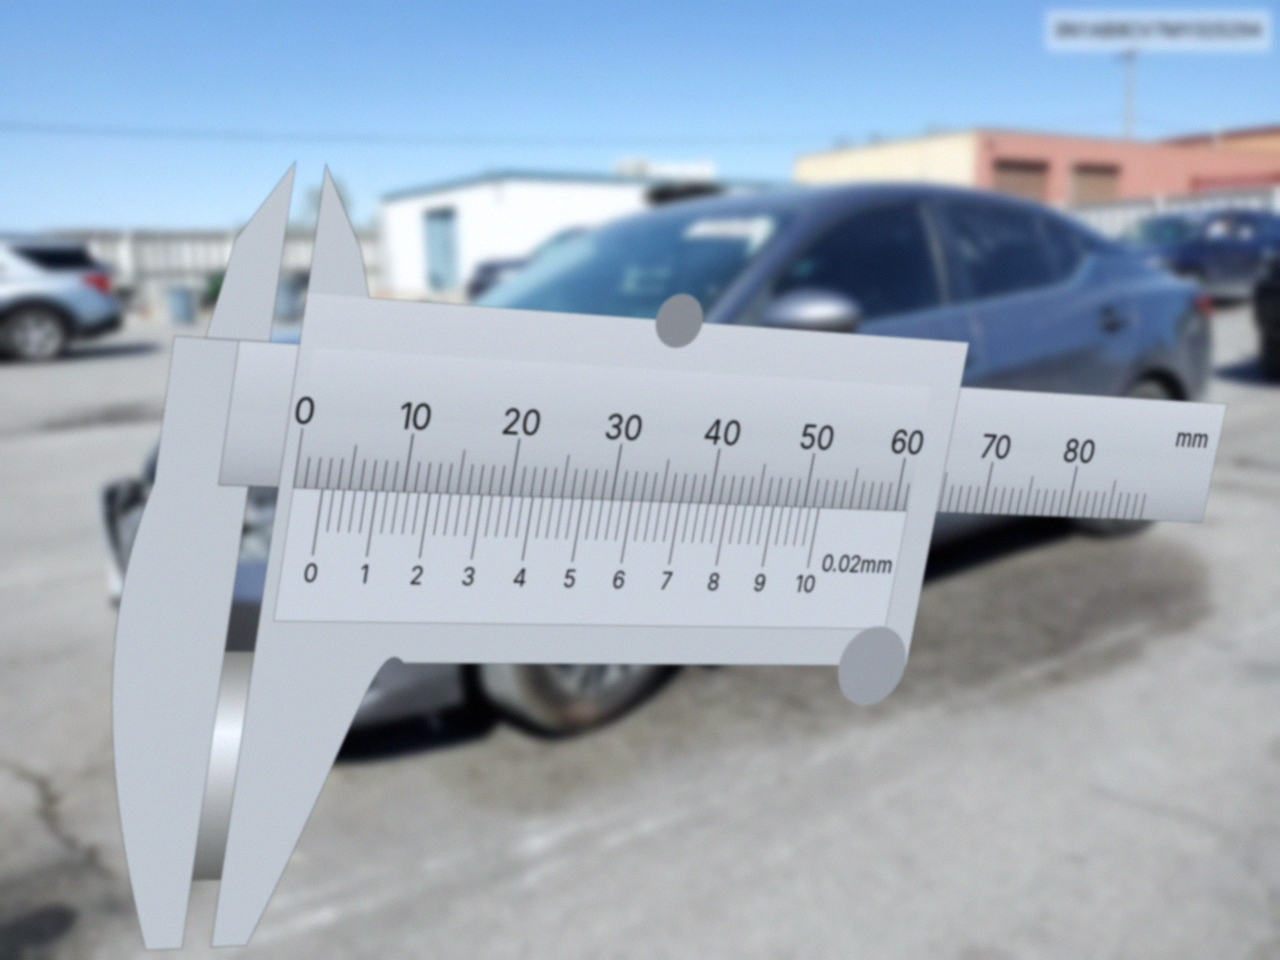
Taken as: value=2.6 unit=mm
